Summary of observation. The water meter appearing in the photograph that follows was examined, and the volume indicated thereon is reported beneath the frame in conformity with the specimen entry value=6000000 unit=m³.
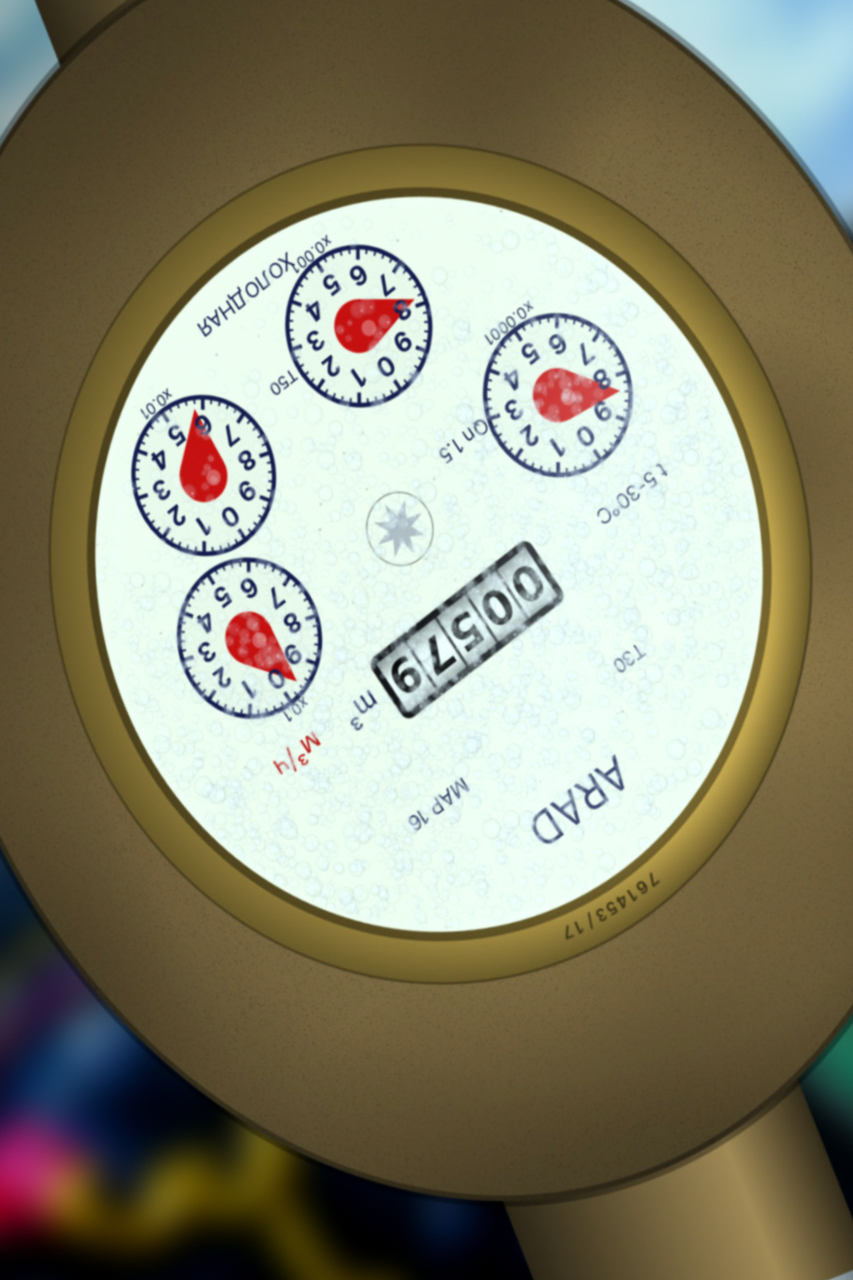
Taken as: value=578.9578 unit=m³
